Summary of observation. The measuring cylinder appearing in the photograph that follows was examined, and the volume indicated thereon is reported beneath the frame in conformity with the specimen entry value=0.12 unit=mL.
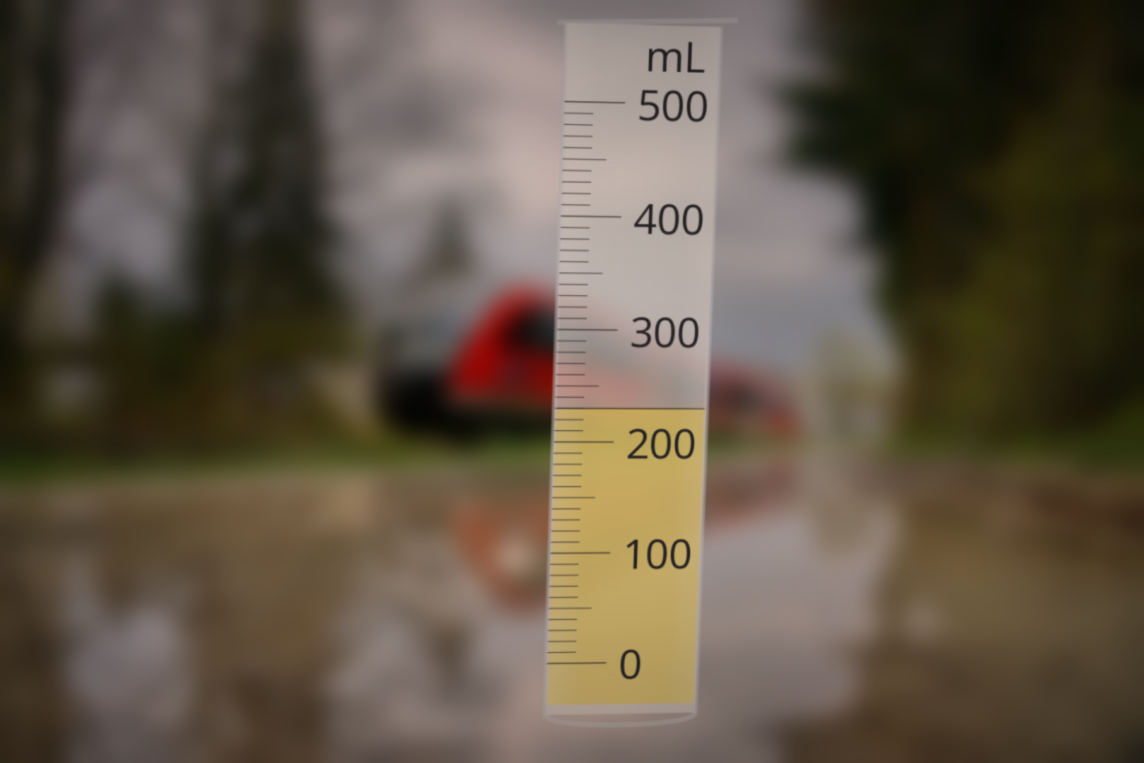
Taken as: value=230 unit=mL
